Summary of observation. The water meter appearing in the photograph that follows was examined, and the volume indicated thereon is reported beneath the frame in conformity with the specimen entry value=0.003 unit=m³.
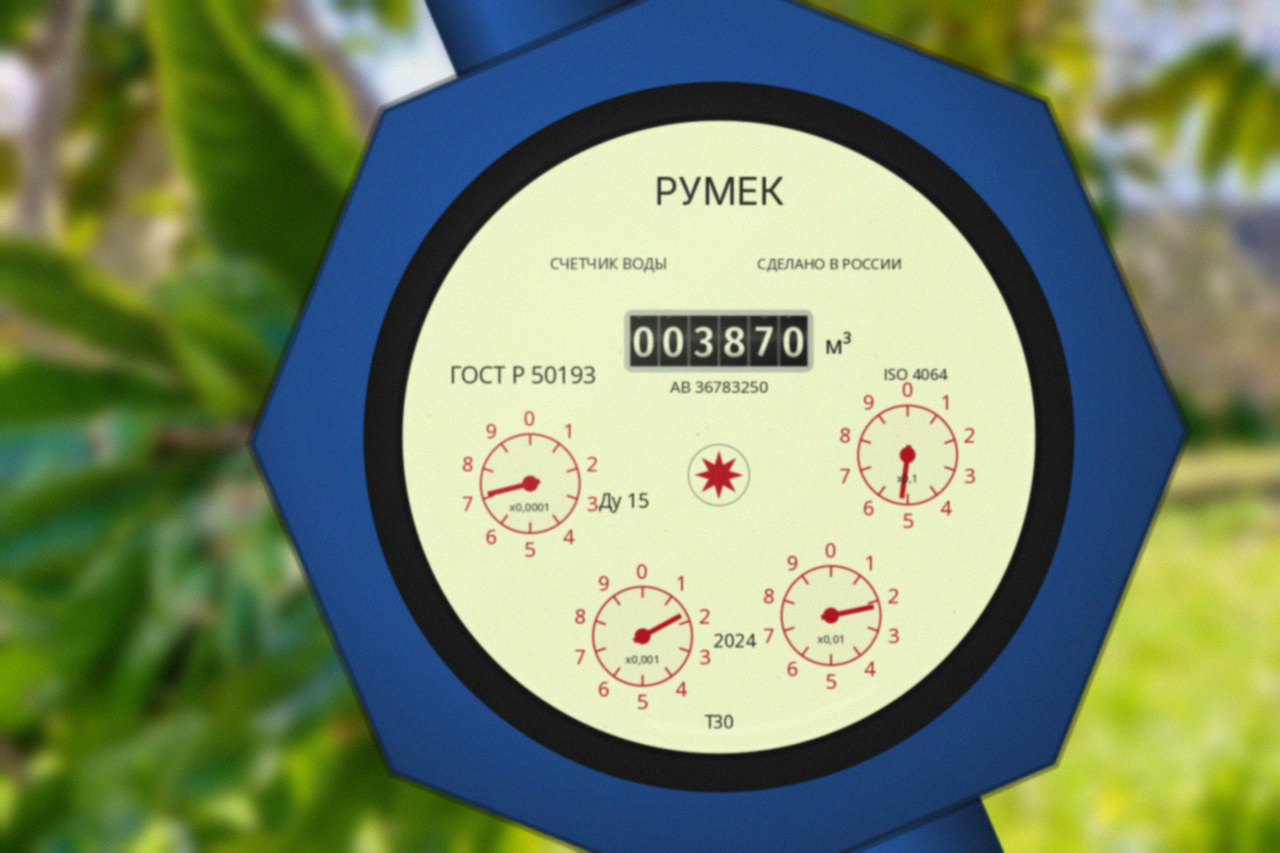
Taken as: value=3870.5217 unit=m³
